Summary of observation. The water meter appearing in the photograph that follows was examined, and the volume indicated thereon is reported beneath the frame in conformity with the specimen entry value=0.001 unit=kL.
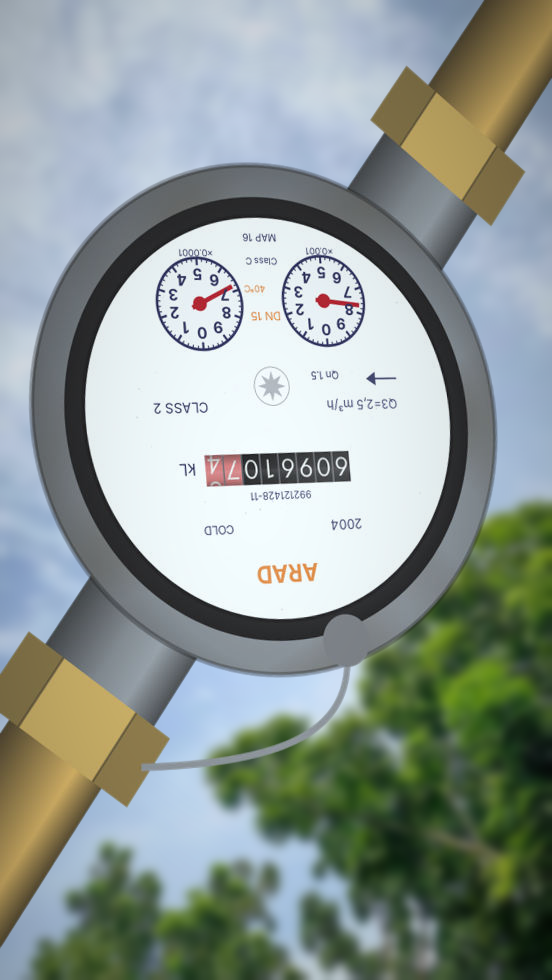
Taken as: value=609610.7376 unit=kL
